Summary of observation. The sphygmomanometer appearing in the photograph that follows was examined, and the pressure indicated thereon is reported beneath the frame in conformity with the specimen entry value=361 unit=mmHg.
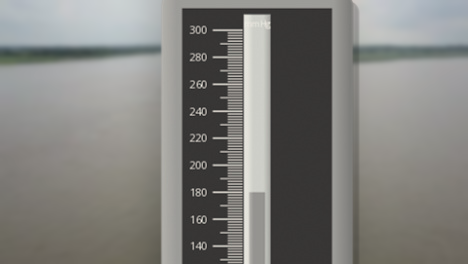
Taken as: value=180 unit=mmHg
